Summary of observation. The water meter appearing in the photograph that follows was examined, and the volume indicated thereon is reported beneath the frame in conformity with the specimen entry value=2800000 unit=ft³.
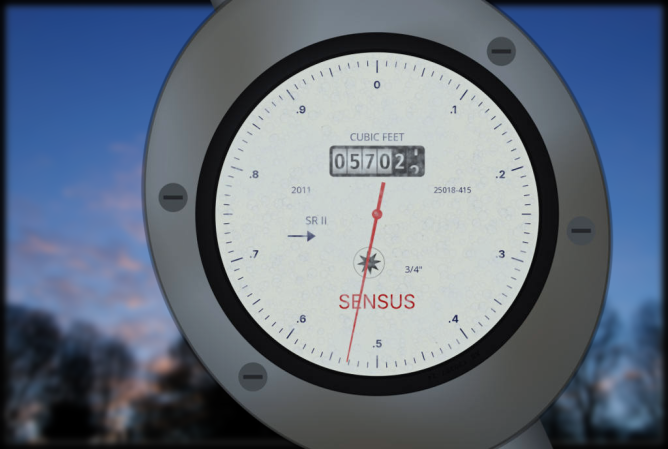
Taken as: value=57021.53 unit=ft³
